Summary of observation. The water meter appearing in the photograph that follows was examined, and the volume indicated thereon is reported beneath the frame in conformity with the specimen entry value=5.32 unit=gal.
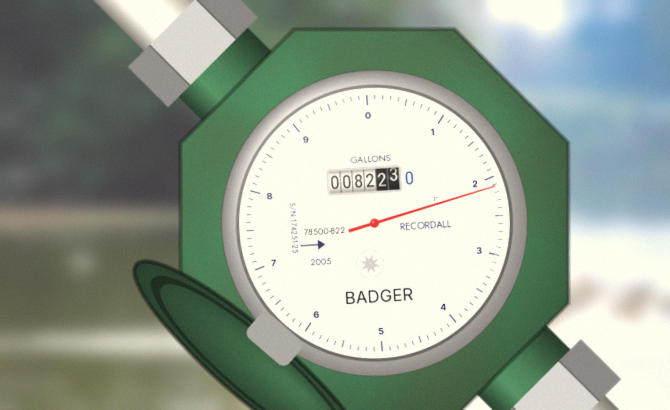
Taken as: value=82232.1 unit=gal
